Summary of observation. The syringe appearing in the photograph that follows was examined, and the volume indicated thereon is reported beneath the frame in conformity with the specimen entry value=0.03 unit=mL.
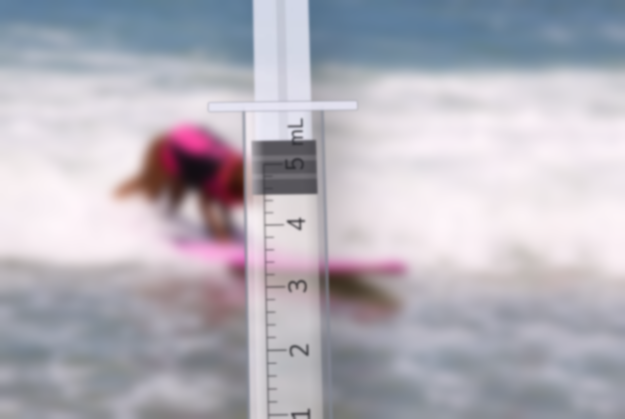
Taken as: value=4.5 unit=mL
